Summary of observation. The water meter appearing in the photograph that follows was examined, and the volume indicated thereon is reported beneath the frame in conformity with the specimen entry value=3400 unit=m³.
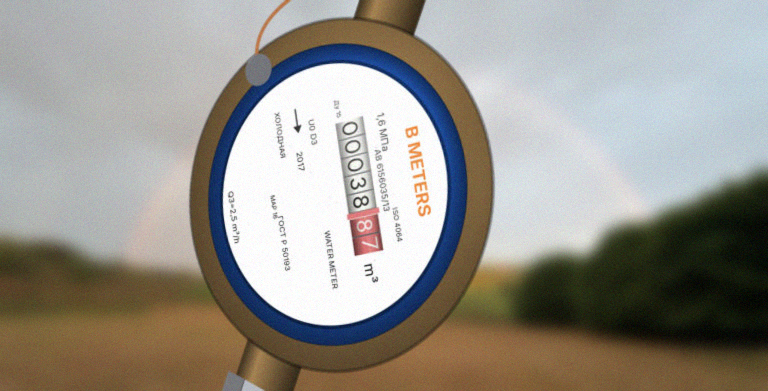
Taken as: value=38.87 unit=m³
